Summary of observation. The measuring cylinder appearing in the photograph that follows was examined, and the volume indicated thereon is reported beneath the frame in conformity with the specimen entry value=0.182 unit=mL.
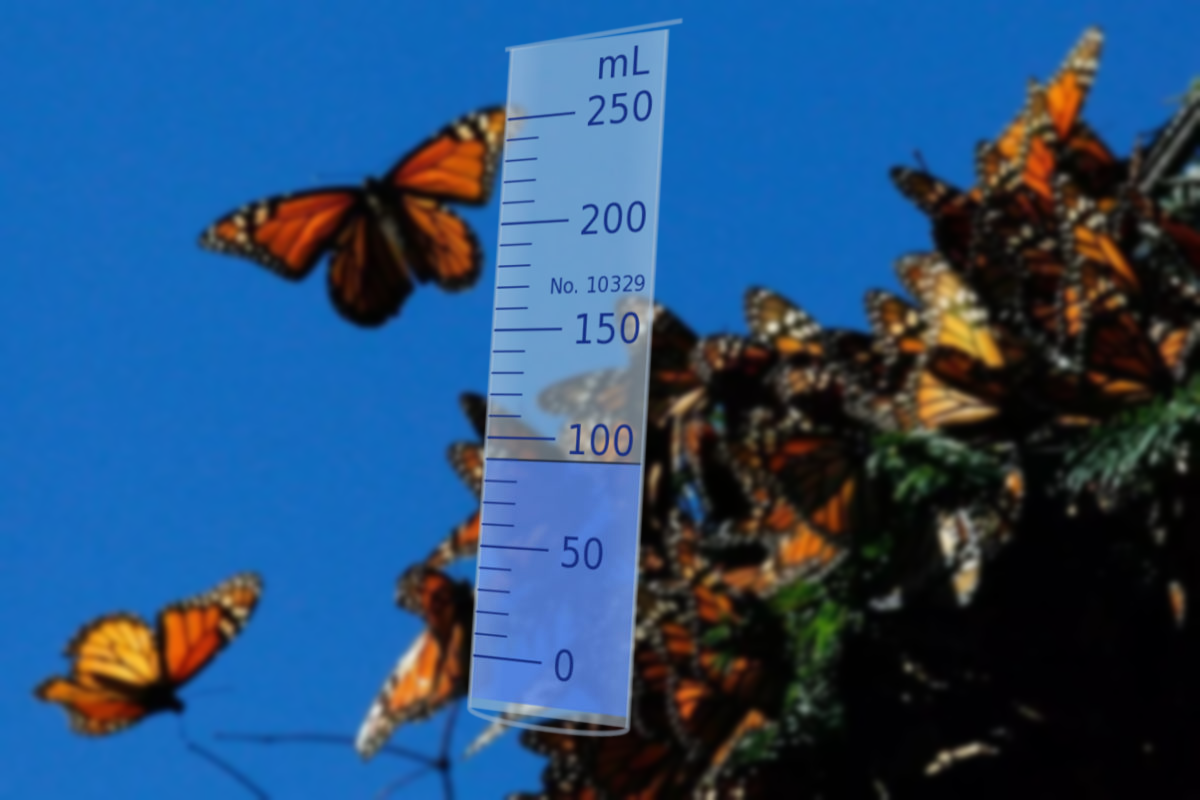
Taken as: value=90 unit=mL
